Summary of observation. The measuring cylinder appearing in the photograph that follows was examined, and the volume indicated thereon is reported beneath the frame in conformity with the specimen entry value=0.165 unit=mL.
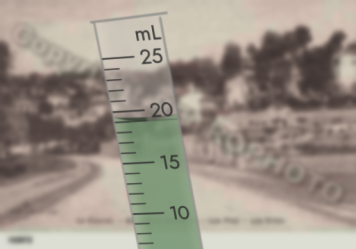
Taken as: value=19 unit=mL
